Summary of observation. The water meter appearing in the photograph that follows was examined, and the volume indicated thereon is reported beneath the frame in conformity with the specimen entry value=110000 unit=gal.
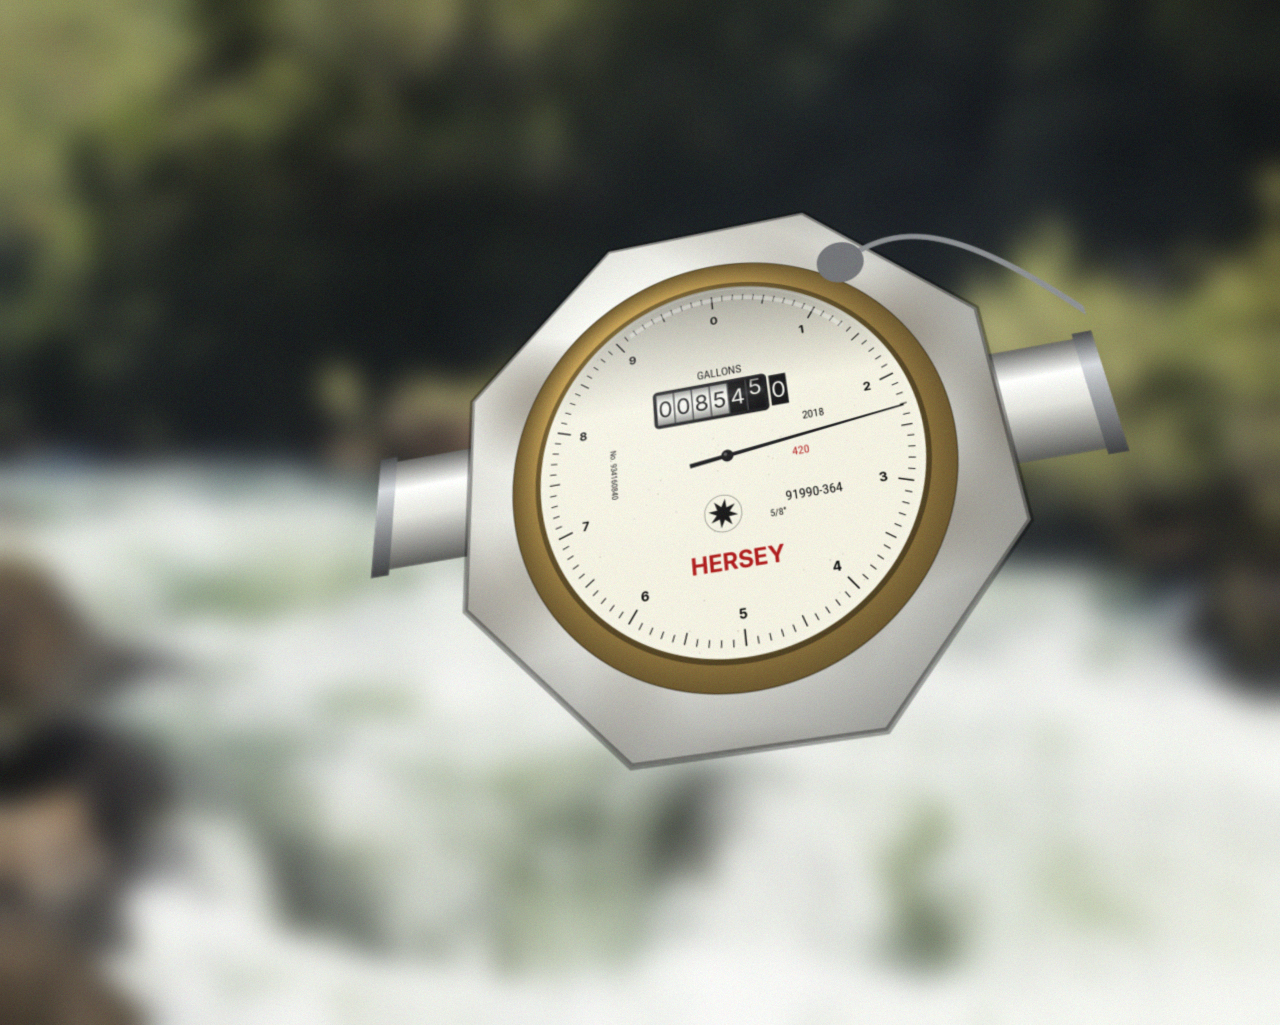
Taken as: value=85452.3 unit=gal
